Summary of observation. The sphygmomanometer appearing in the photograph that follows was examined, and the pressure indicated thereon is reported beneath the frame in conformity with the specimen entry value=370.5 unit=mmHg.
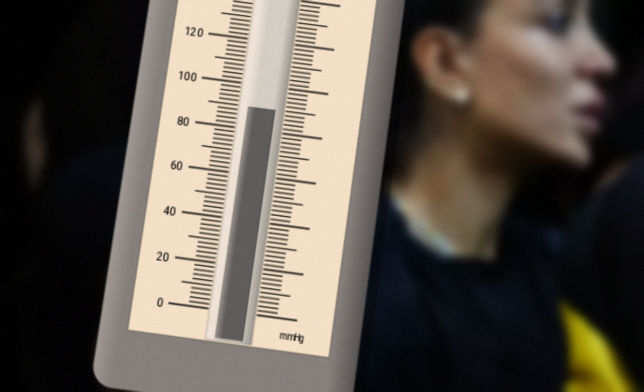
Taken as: value=90 unit=mmHg
